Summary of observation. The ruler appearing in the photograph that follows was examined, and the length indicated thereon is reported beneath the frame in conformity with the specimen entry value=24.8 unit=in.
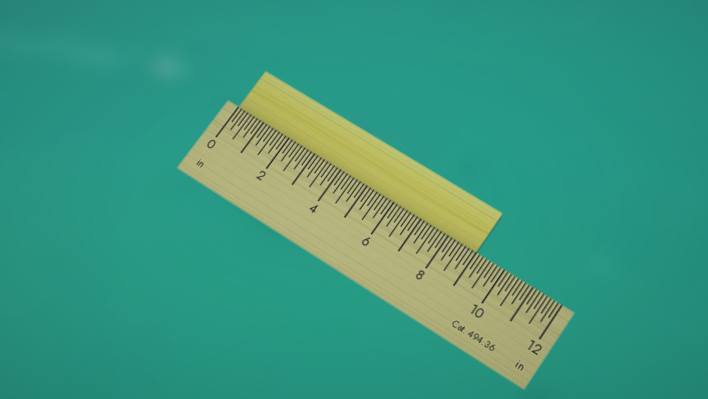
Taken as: value=9 unit=in
